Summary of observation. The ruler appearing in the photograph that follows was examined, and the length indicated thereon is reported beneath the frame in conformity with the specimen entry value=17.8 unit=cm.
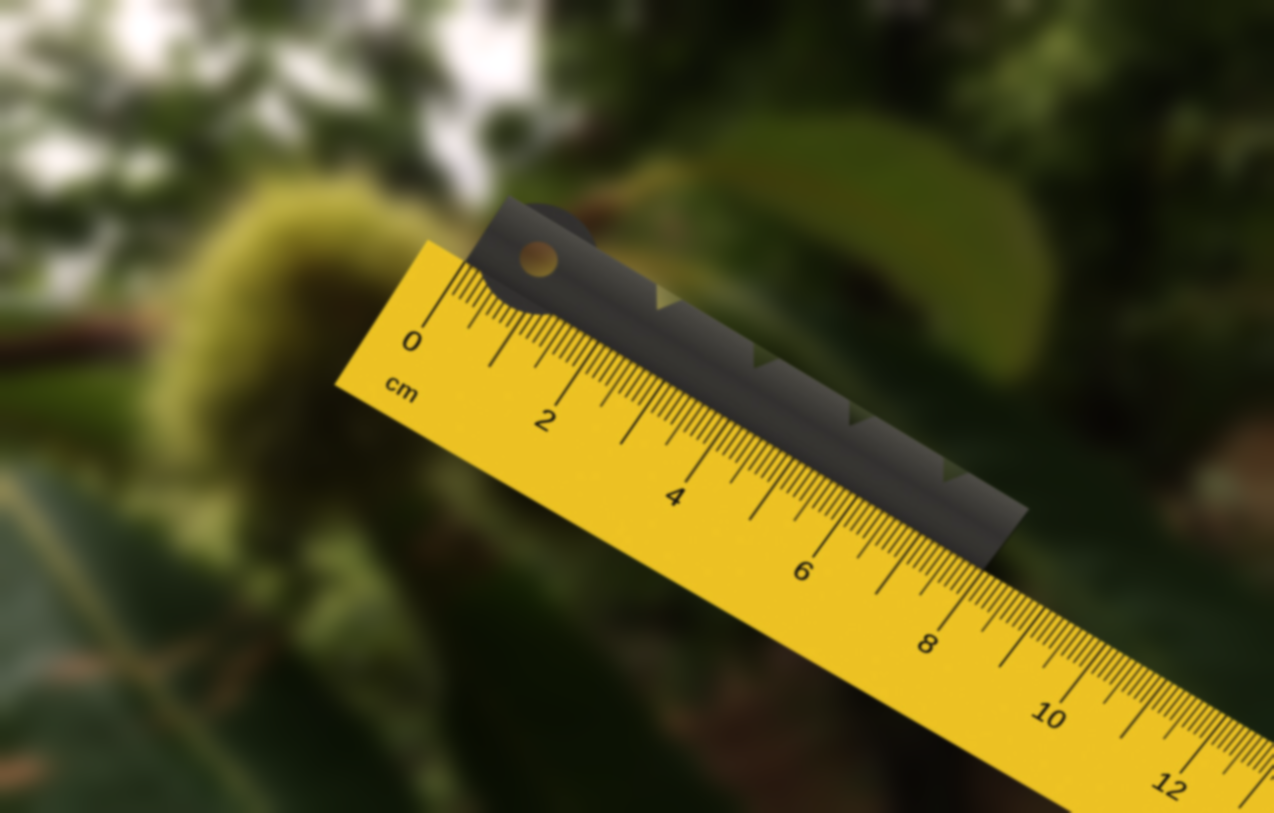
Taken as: value=8 unit=cm
